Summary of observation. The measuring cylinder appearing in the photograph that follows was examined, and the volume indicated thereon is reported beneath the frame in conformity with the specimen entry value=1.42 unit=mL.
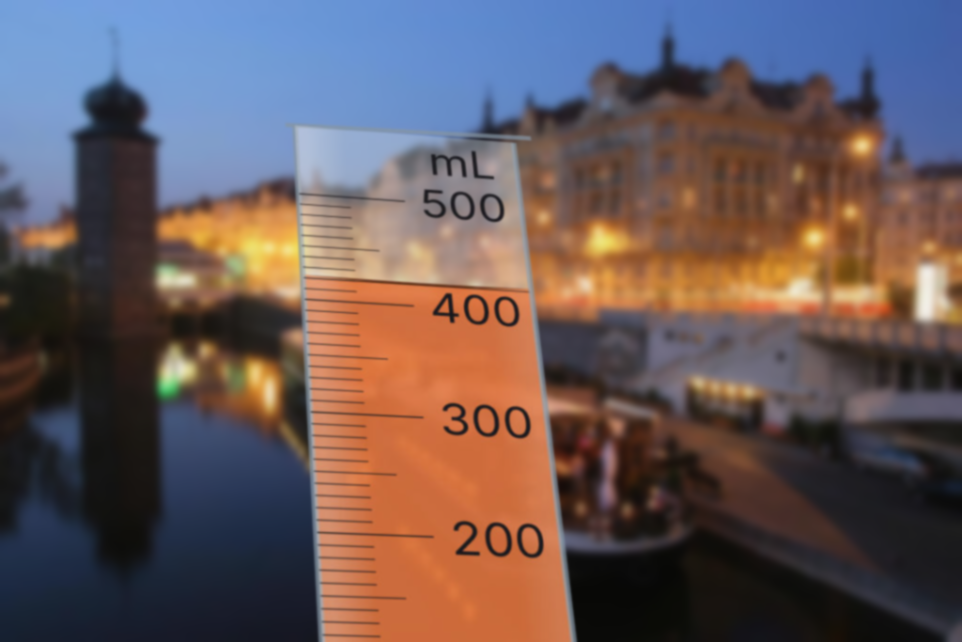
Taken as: value=420 unit=mL
